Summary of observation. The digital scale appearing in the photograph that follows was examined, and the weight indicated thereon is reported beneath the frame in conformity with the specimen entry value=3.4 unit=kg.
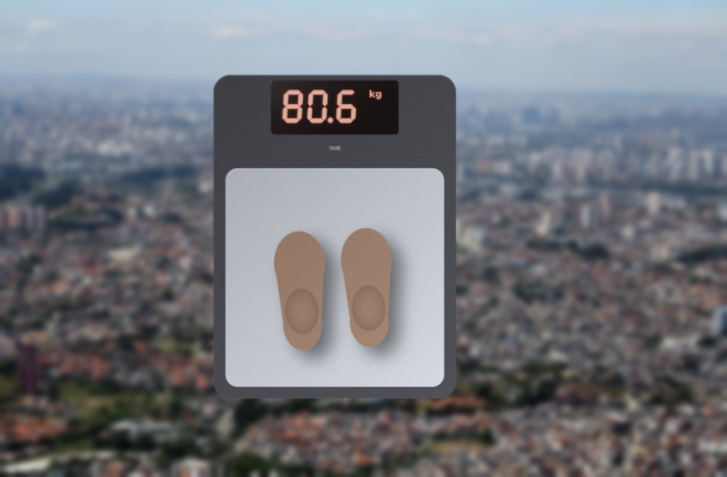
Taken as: value=80.6 unit=kg
